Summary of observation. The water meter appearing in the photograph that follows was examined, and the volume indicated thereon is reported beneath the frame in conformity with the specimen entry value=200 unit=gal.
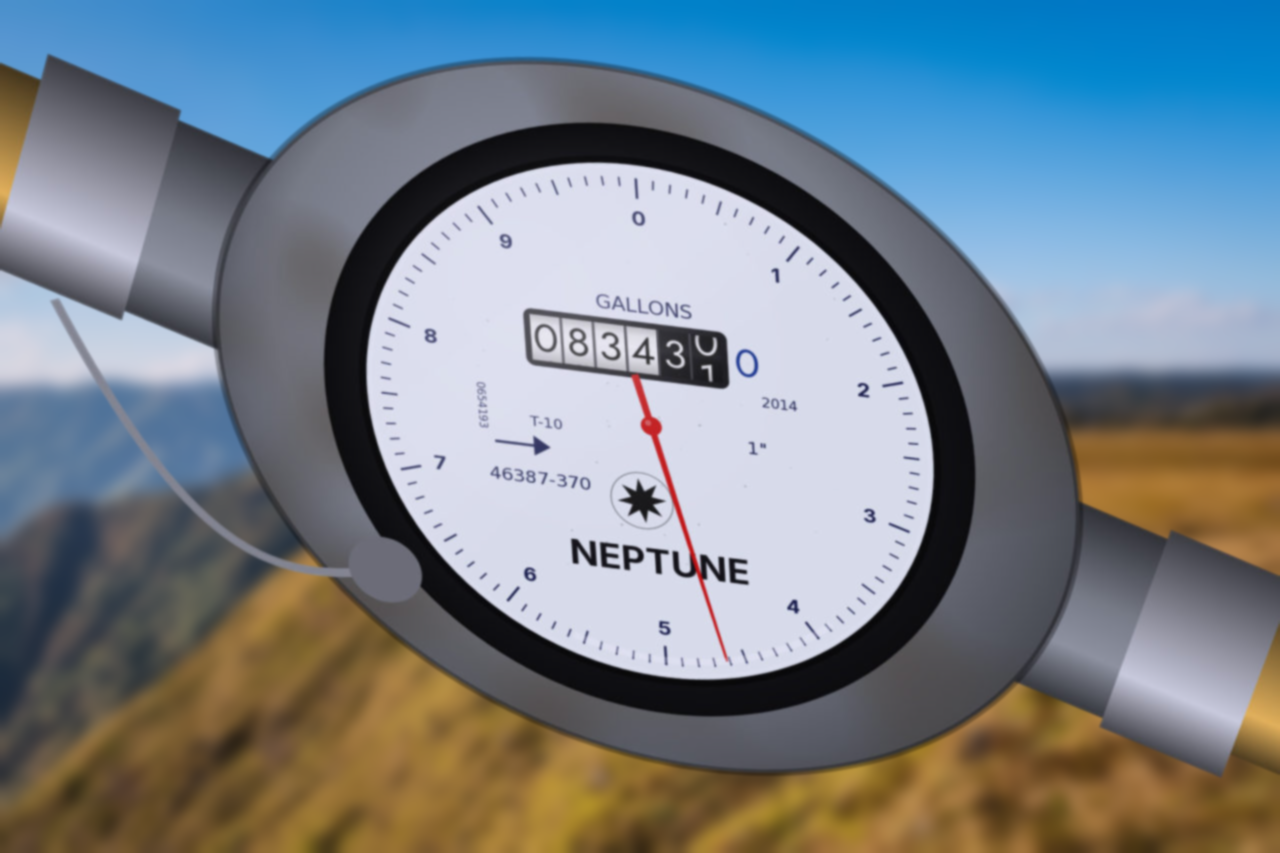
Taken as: value=834304.6 unit=gal
